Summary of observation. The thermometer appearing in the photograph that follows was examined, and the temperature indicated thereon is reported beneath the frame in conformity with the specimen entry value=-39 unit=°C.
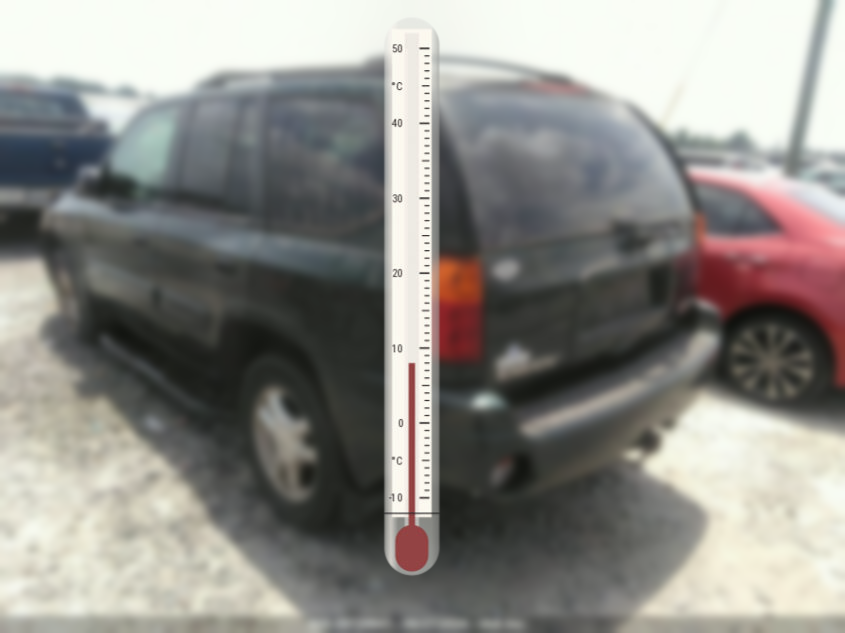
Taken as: value=8 unit=°C
